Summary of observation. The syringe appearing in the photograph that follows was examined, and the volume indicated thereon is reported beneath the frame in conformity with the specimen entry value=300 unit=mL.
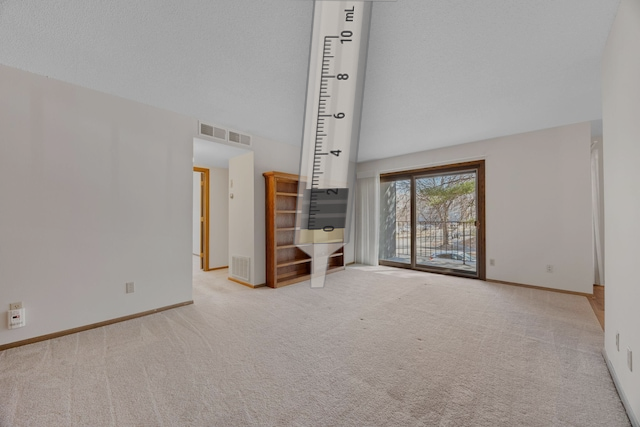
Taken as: value=0 unit=mL
